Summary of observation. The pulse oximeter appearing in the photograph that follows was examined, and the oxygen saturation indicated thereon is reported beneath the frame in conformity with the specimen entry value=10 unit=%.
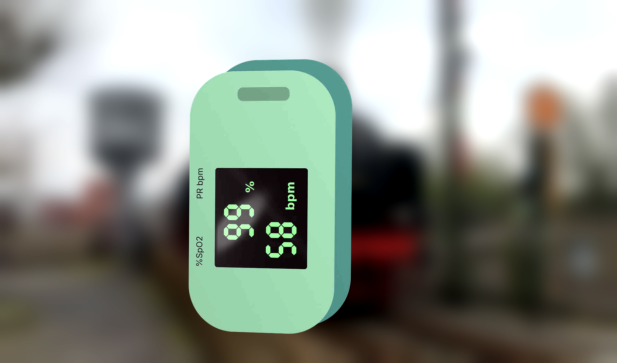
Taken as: value=99 unit=%
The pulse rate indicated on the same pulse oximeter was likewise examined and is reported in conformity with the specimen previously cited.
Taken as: value=58 unit=bpm
